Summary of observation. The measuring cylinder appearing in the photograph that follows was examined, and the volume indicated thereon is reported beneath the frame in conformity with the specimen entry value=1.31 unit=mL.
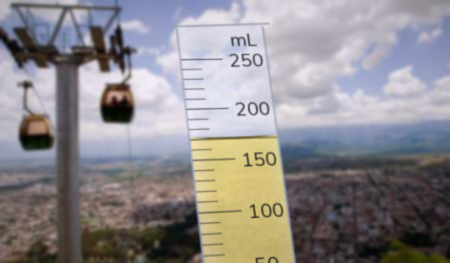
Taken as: value=170 unit=mL
